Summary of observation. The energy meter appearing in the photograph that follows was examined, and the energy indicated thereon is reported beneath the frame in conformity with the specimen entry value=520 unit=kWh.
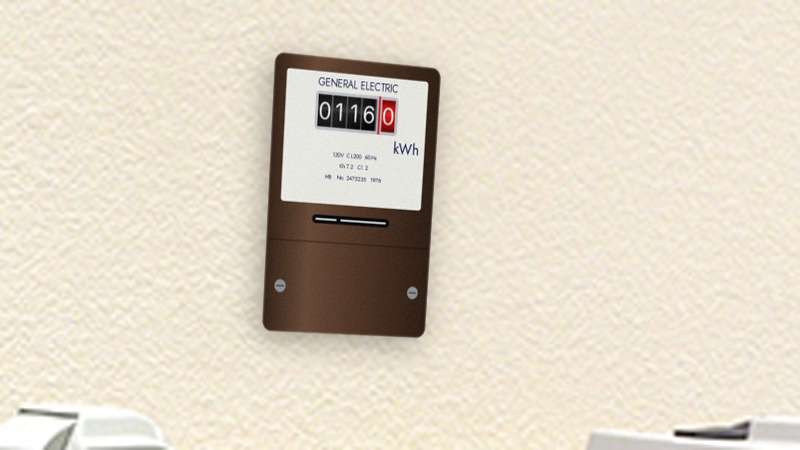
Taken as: value=116.0 unit=kWh
